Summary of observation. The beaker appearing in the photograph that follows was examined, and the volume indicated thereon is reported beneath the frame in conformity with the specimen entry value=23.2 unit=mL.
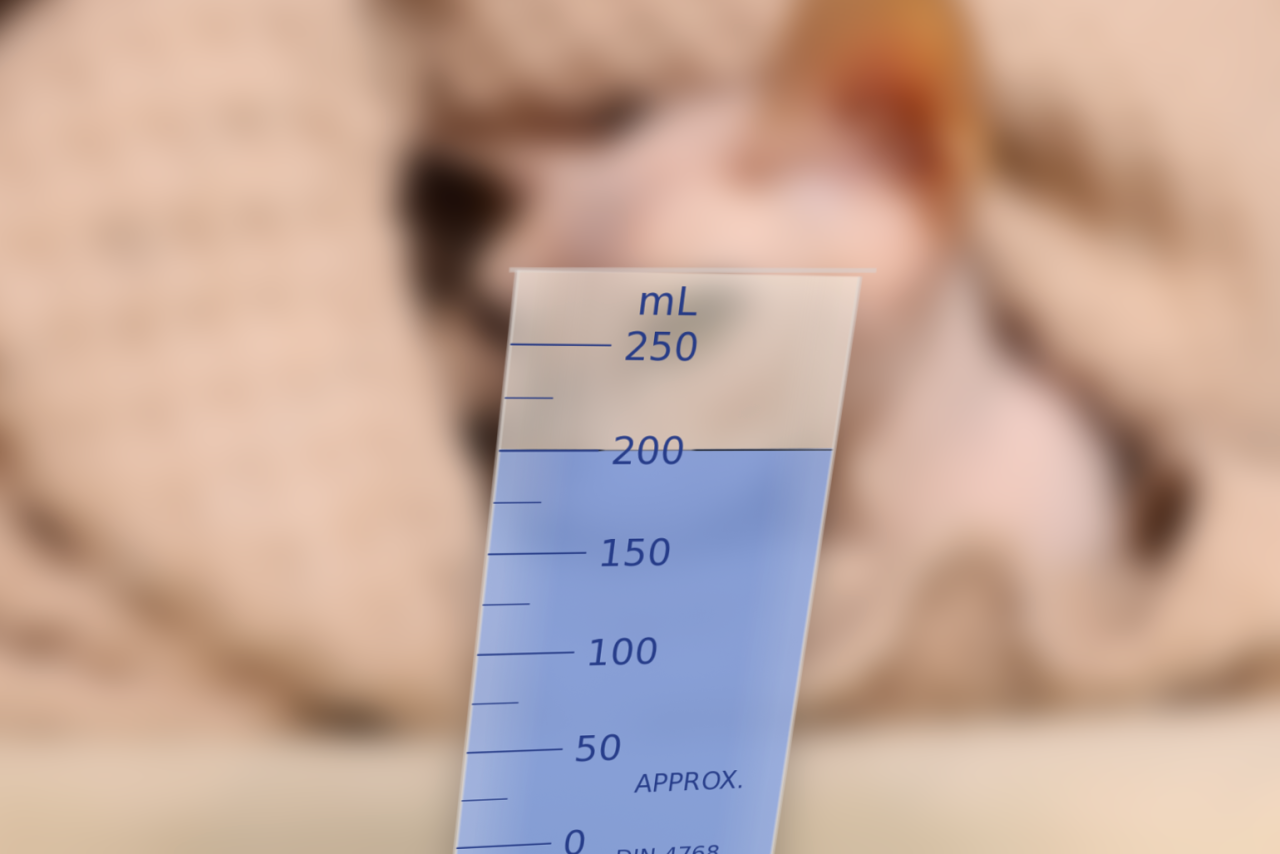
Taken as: value=200 unit=mL
